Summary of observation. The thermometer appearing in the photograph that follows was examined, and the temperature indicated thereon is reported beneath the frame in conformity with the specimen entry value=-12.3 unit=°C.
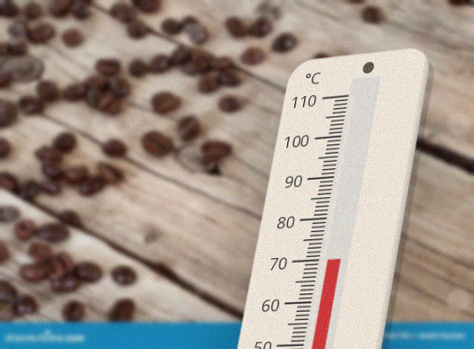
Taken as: value=70 unit=°C
